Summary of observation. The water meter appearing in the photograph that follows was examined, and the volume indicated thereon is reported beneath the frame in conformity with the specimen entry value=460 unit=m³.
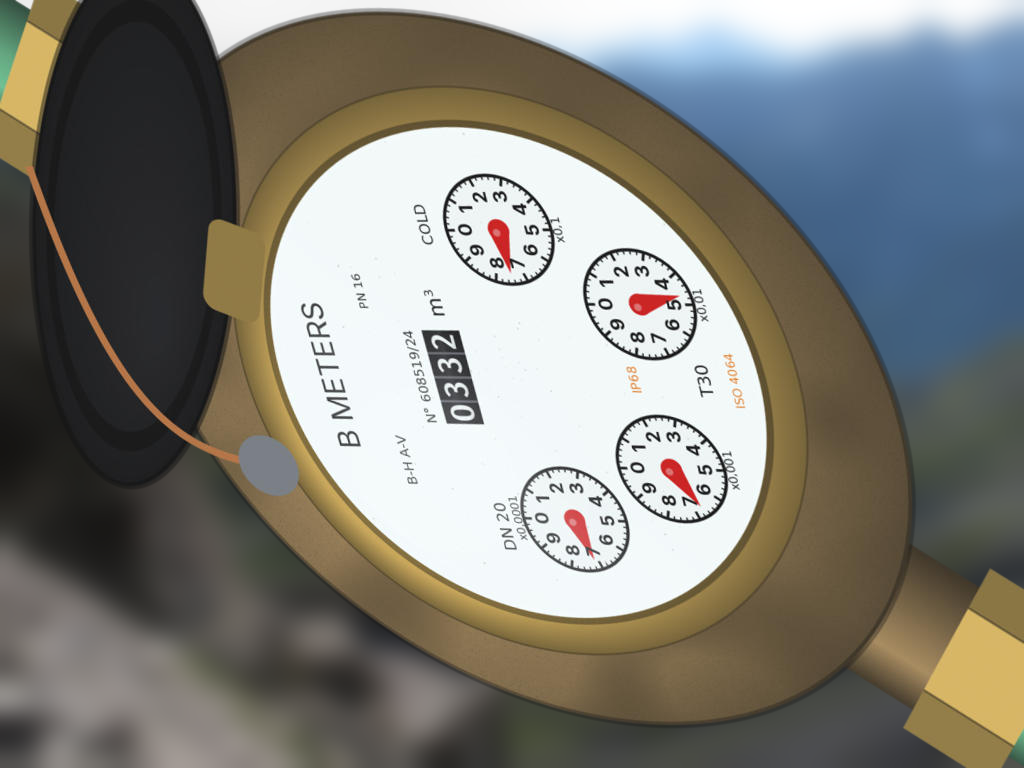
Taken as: value=332.7467 unit=m³
